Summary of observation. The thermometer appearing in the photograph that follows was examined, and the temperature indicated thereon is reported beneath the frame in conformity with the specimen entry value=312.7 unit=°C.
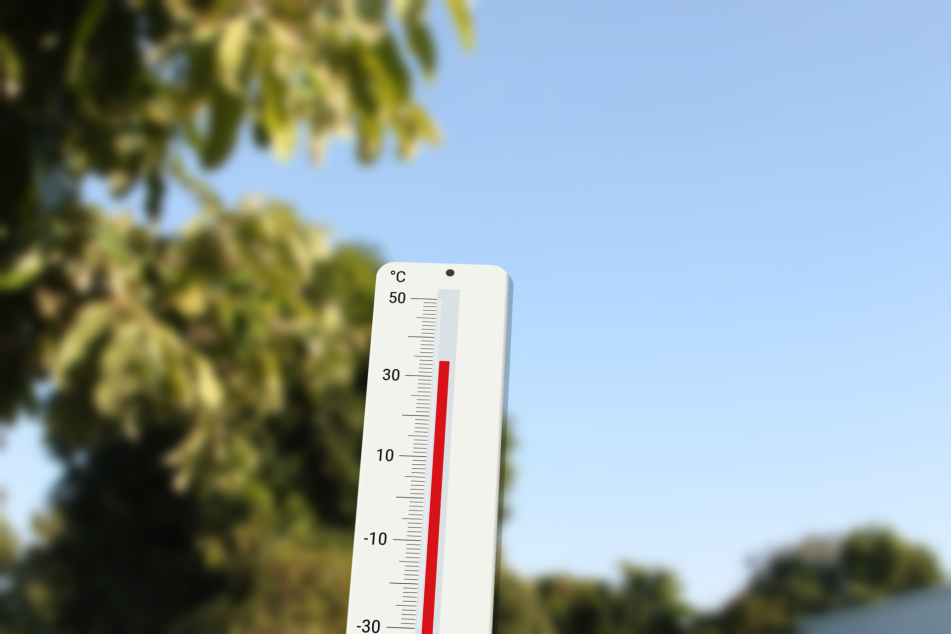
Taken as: value=34 unit=°C
